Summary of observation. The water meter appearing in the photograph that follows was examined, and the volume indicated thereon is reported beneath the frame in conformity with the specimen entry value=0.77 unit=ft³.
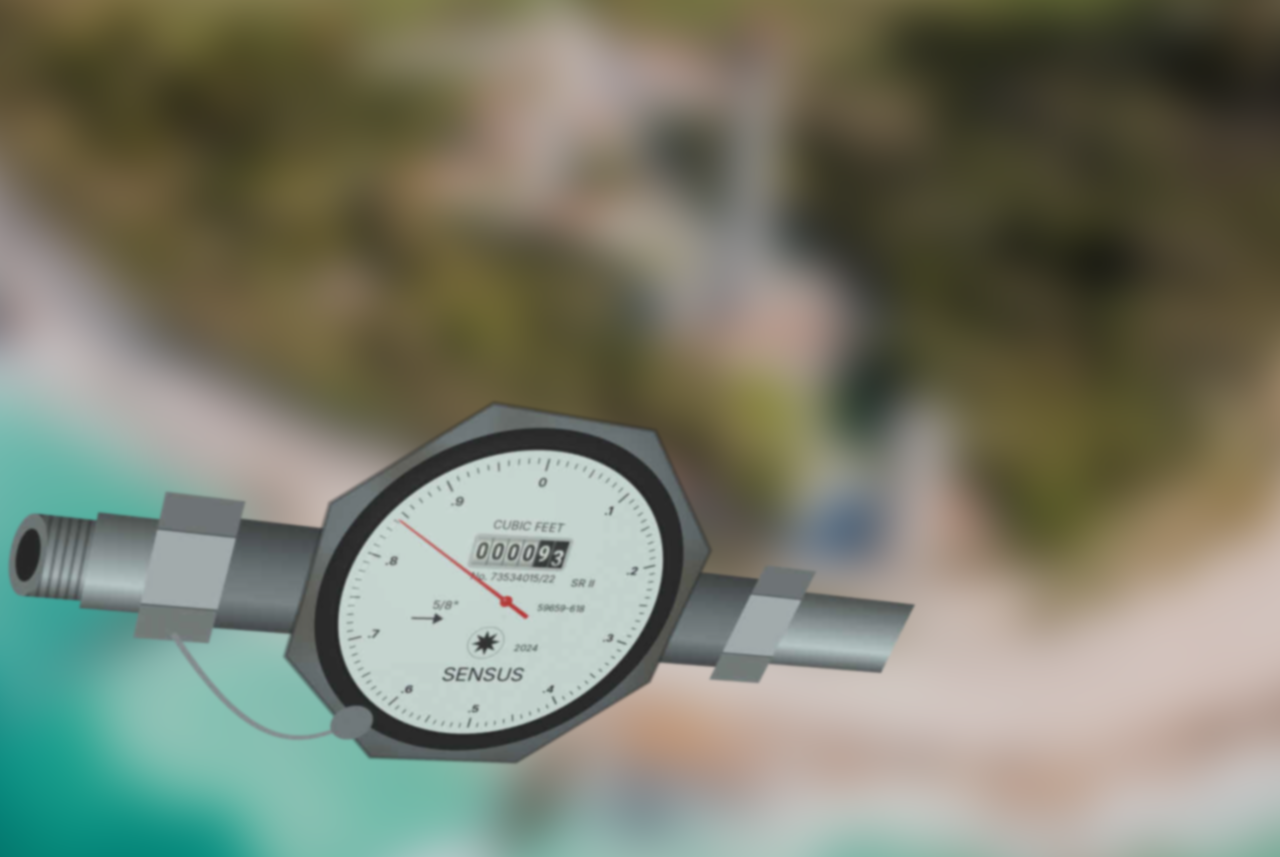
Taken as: value=92.84 unit=ft³
